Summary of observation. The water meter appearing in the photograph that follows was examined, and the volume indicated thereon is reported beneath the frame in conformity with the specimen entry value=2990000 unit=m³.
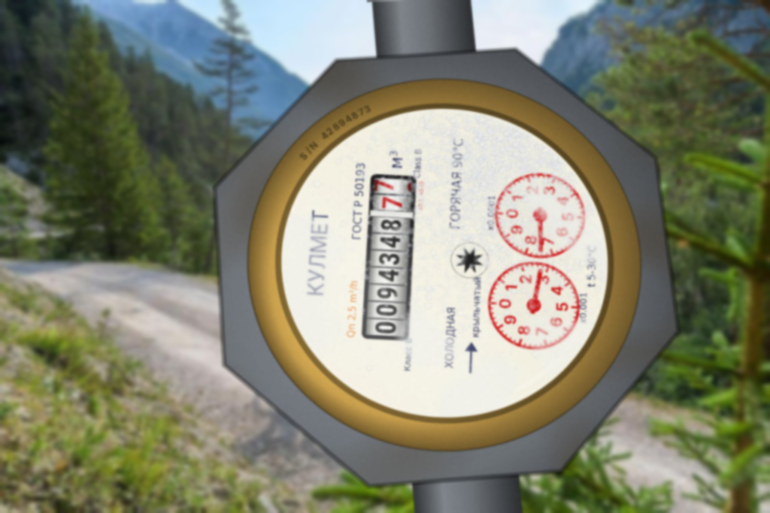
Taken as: value=94348.7727 unit=m³
